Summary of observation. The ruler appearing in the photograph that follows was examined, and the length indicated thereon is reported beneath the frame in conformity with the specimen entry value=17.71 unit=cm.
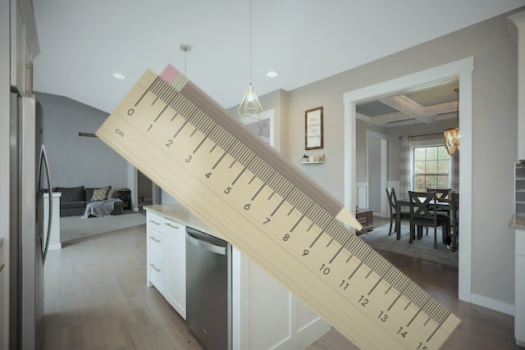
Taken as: value=10.5 unit=cm
